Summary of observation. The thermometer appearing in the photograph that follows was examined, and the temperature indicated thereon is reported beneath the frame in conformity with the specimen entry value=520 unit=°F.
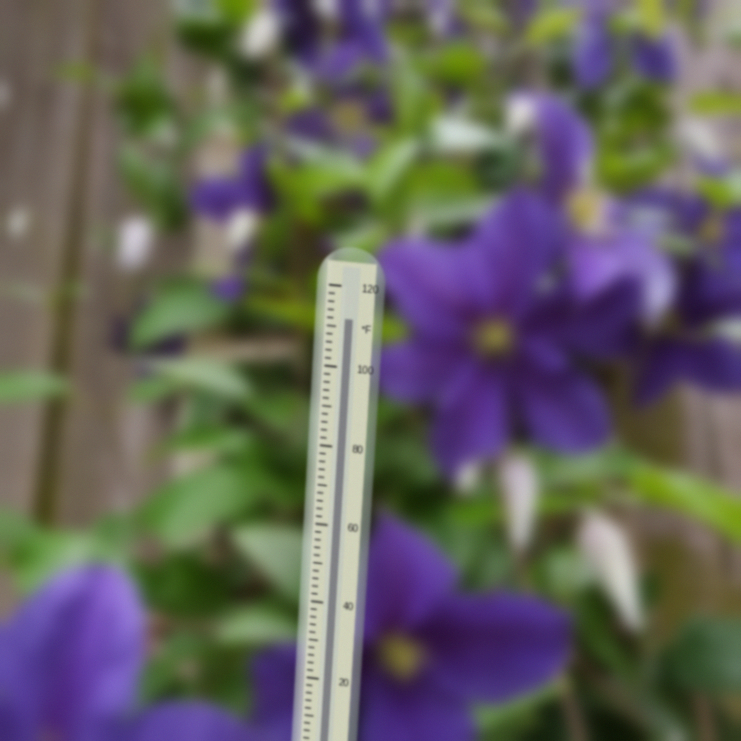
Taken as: value=112 unit=°F
